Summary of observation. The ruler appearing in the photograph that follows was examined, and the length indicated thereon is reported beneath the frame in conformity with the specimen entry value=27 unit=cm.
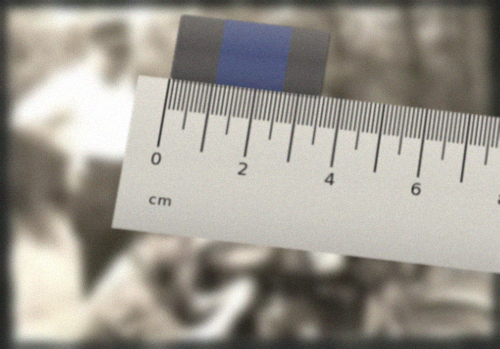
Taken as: value=3.5 unit=cm
